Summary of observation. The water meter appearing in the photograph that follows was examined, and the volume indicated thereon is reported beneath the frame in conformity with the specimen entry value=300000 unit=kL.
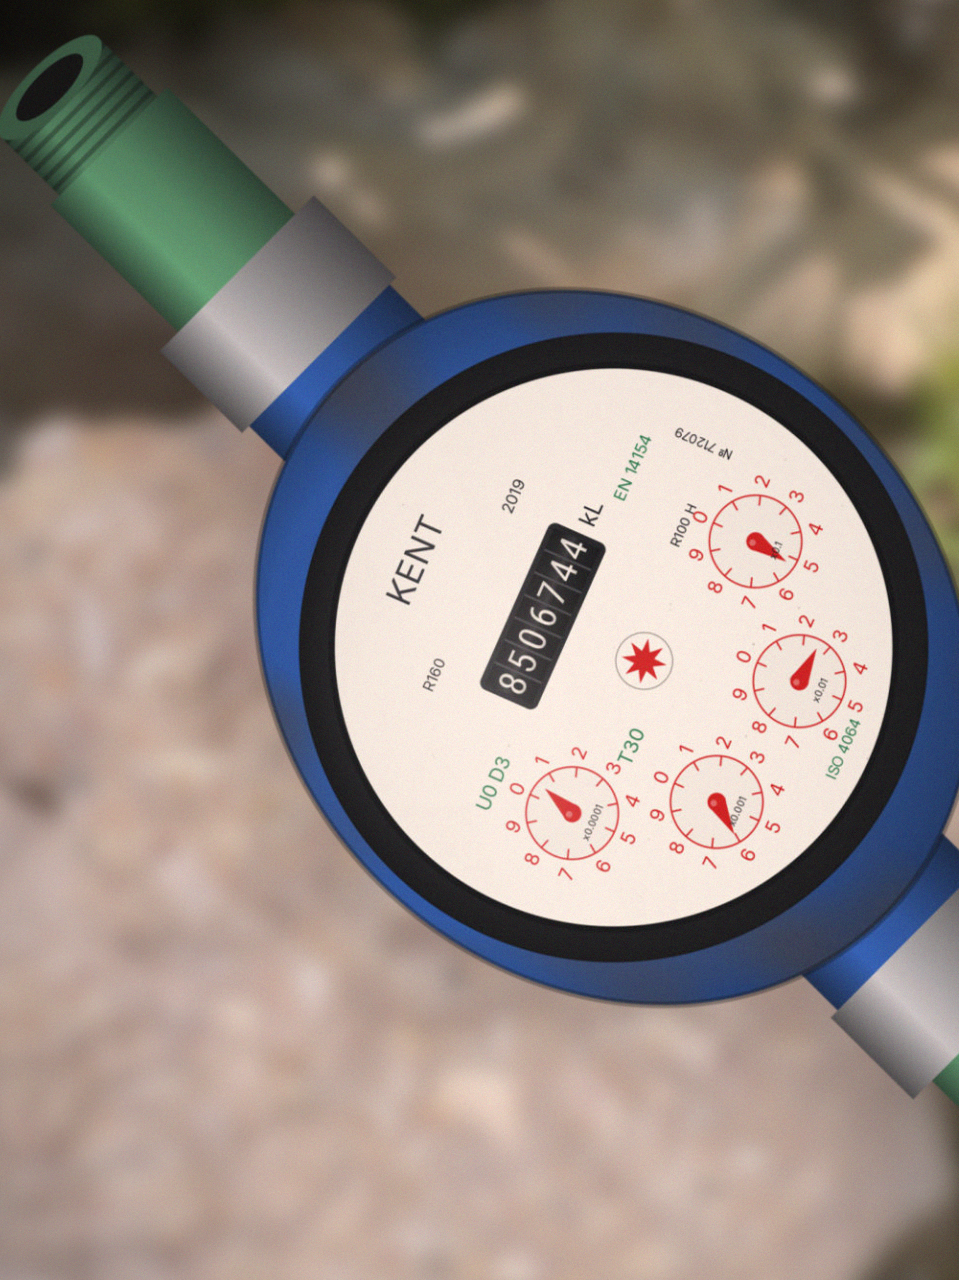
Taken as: value=8506744.5260 unit=kL
